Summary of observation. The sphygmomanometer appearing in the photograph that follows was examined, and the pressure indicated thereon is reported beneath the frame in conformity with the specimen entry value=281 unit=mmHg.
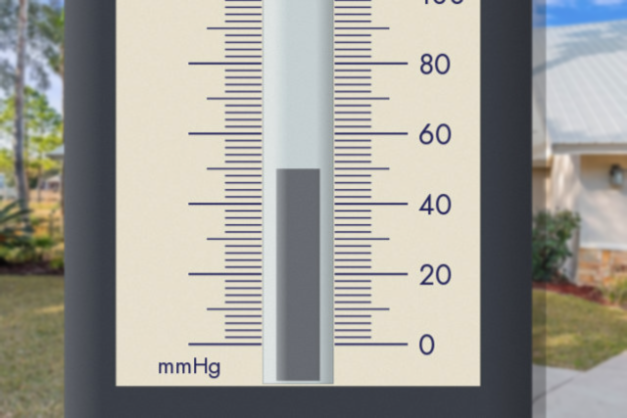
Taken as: value=50 unit=mmHg
